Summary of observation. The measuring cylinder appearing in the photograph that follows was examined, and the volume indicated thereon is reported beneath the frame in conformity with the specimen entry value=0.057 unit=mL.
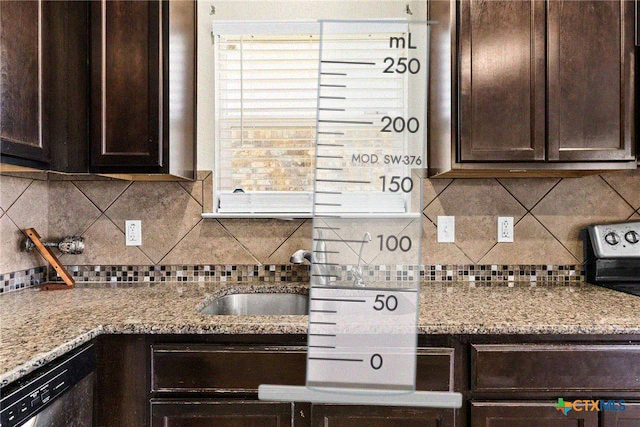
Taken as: value=60 unit=mL
